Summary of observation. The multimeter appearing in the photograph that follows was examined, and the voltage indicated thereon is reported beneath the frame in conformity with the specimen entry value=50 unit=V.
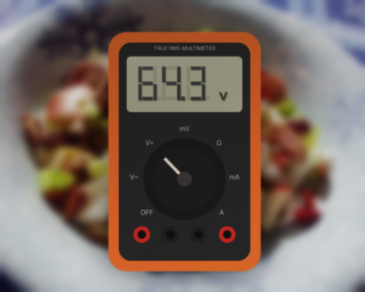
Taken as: value=64.3 unit=V
